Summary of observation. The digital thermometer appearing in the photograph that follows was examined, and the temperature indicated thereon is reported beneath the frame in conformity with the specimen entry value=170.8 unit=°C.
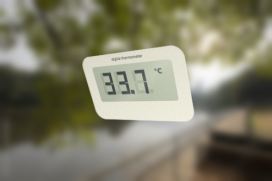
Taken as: value=33.7 unit=°C
